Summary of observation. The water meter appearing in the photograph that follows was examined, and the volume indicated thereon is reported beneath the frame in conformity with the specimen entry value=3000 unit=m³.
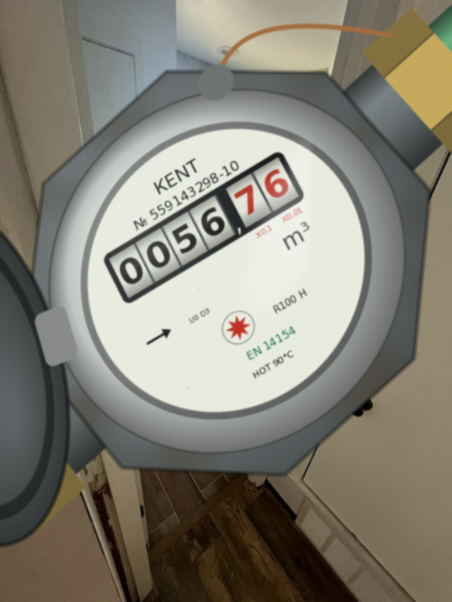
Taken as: value=56.76 unit=m³
